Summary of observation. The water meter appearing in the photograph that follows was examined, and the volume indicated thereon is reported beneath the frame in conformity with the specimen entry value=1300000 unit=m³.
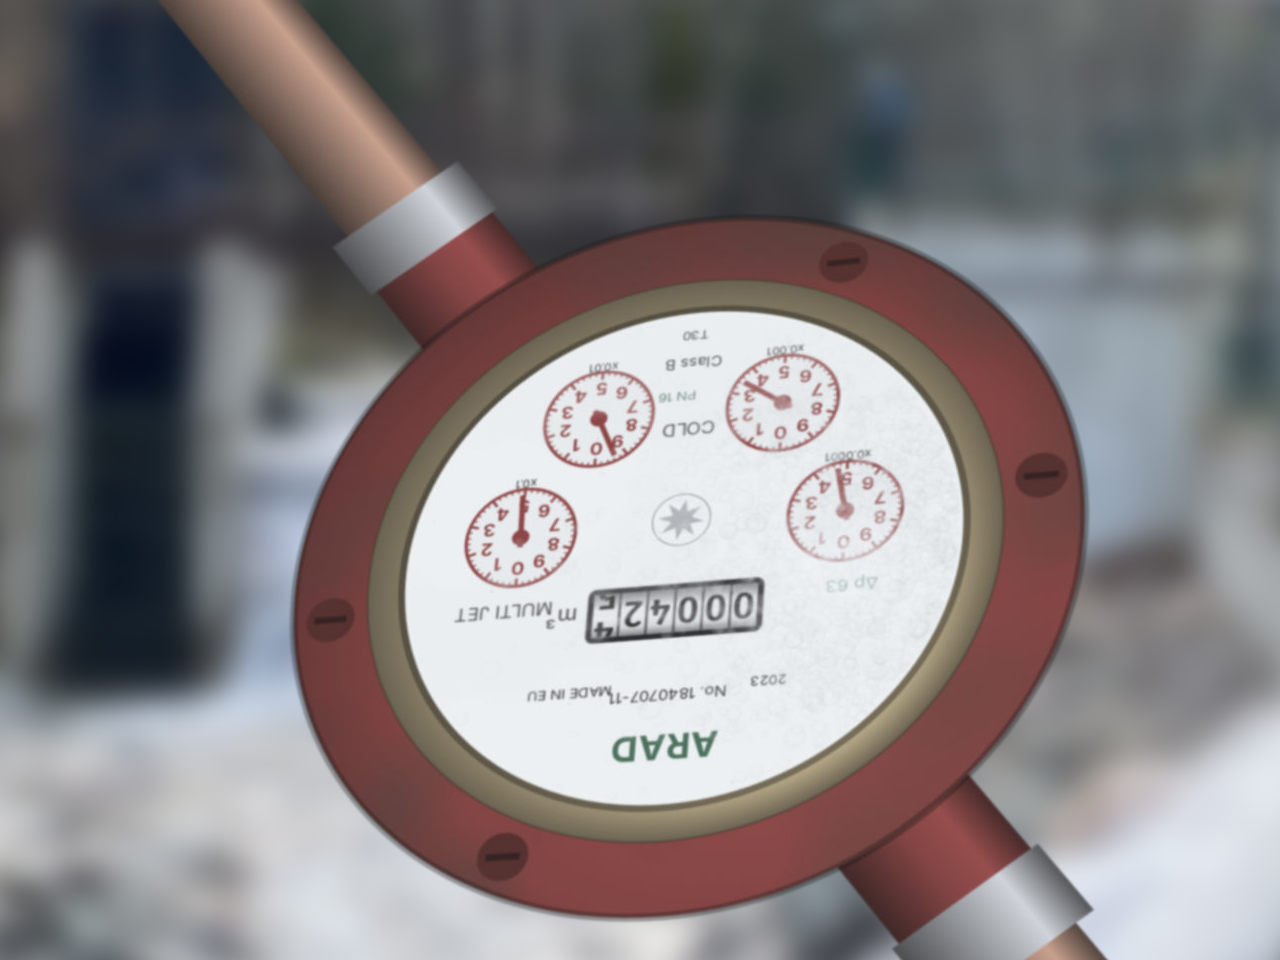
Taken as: value=424.4934 unit=m³
